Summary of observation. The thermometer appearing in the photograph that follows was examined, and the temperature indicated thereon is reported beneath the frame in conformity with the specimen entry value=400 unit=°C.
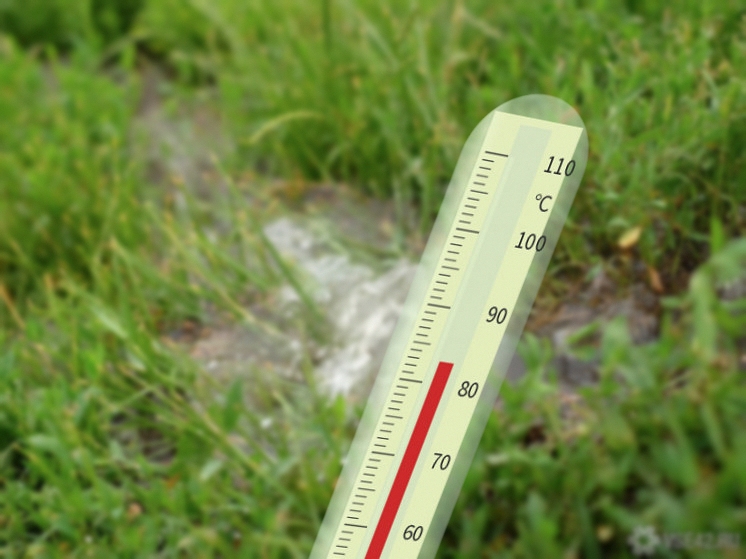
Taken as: value=83 unit=°C
